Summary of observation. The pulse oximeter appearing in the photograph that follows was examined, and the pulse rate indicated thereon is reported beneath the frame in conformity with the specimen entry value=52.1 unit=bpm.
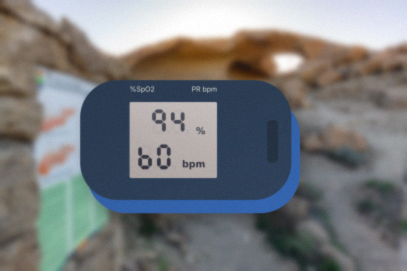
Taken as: value=60 unit=bpm
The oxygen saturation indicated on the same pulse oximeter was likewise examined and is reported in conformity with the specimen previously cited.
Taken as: value=94 unit=%
